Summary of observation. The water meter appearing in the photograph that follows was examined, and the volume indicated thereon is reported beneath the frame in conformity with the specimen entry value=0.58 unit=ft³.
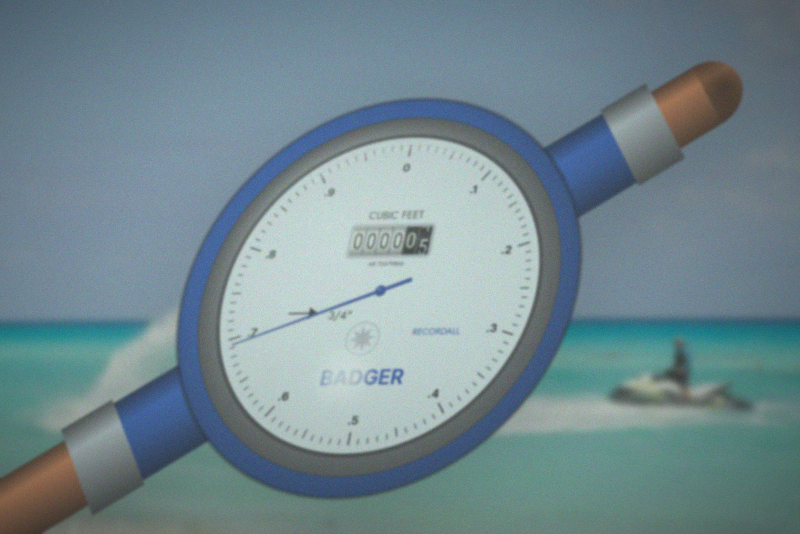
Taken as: value=4.69 unit=ft³
